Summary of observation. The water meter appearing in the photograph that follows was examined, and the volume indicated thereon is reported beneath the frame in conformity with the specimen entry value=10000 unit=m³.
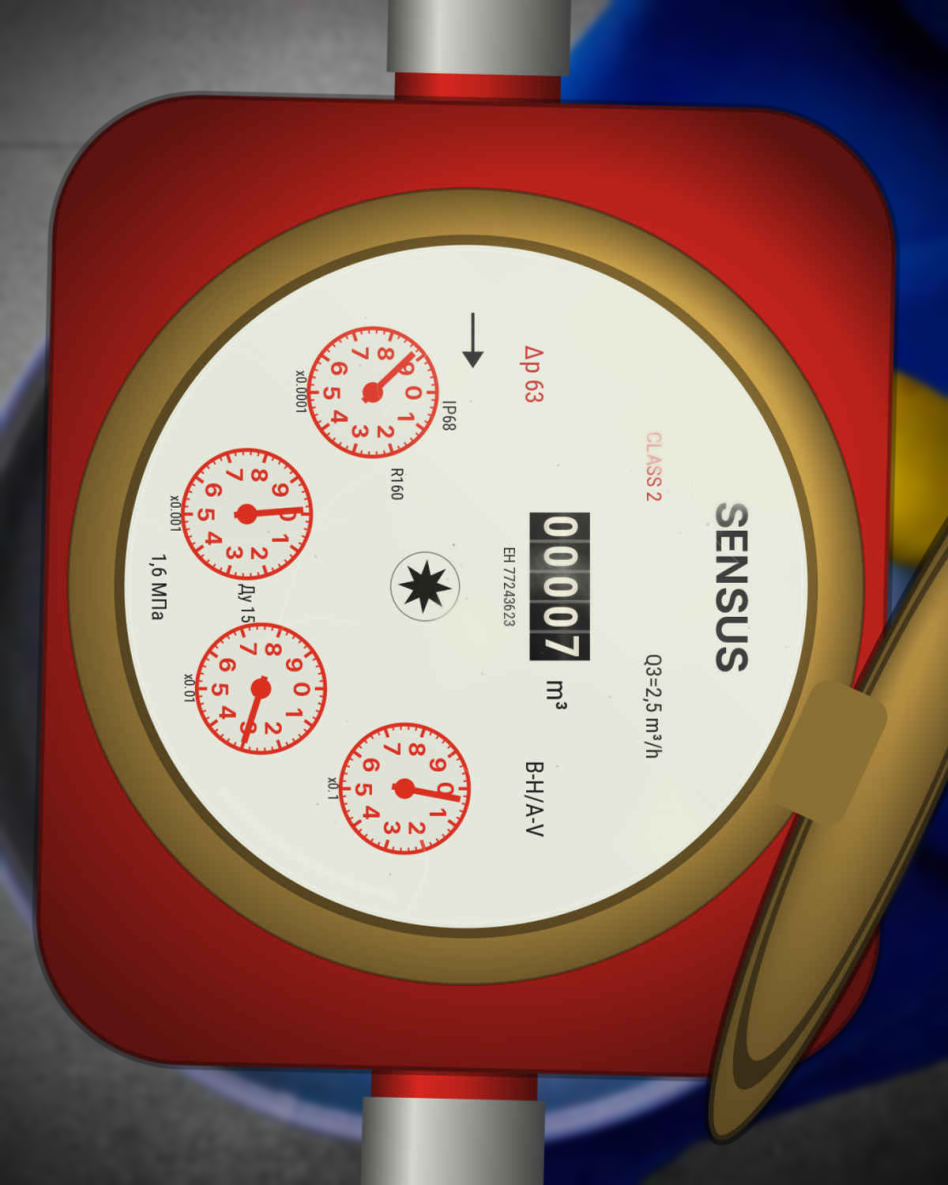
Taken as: value=7.0298 unit=m³
